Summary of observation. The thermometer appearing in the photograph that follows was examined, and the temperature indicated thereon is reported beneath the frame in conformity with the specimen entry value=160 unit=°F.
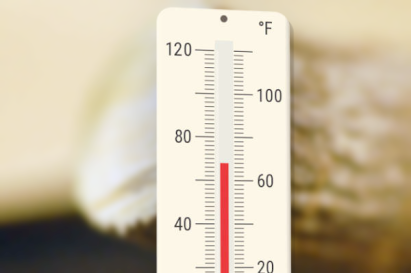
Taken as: value=68 unit=°F
